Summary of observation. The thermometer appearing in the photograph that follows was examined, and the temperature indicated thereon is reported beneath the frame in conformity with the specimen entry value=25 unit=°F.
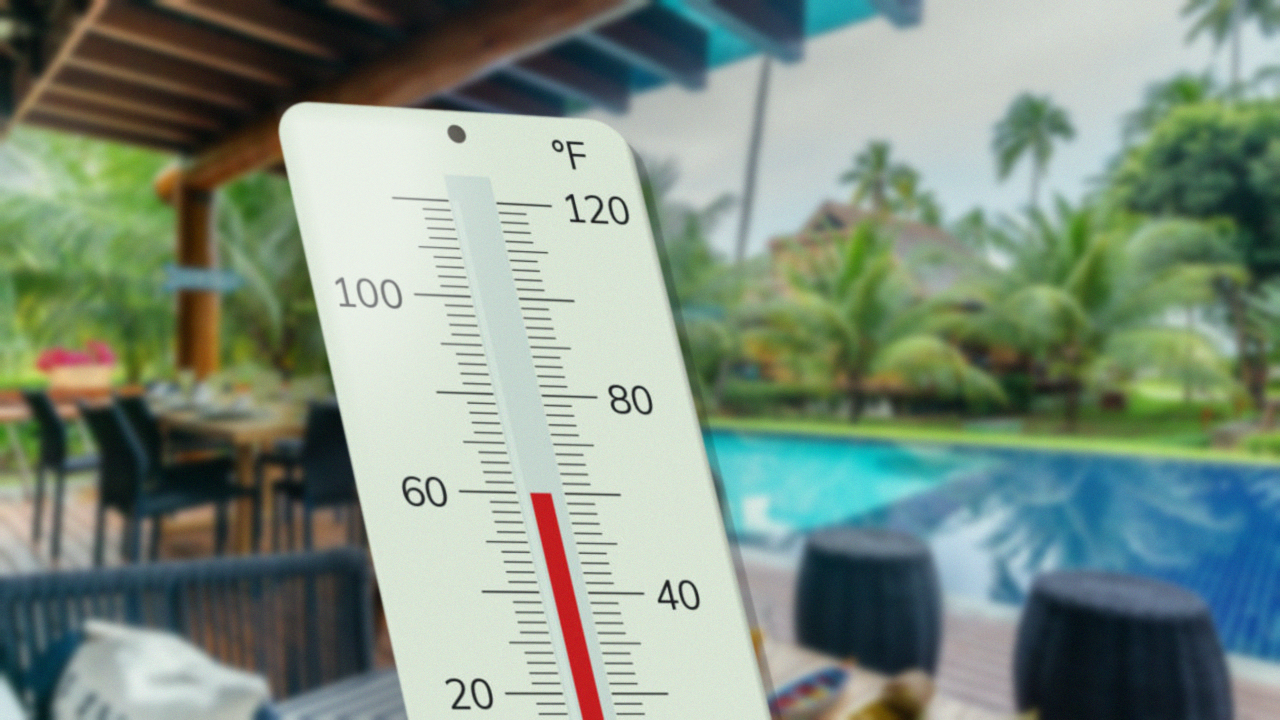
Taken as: value=60 unit=°F
